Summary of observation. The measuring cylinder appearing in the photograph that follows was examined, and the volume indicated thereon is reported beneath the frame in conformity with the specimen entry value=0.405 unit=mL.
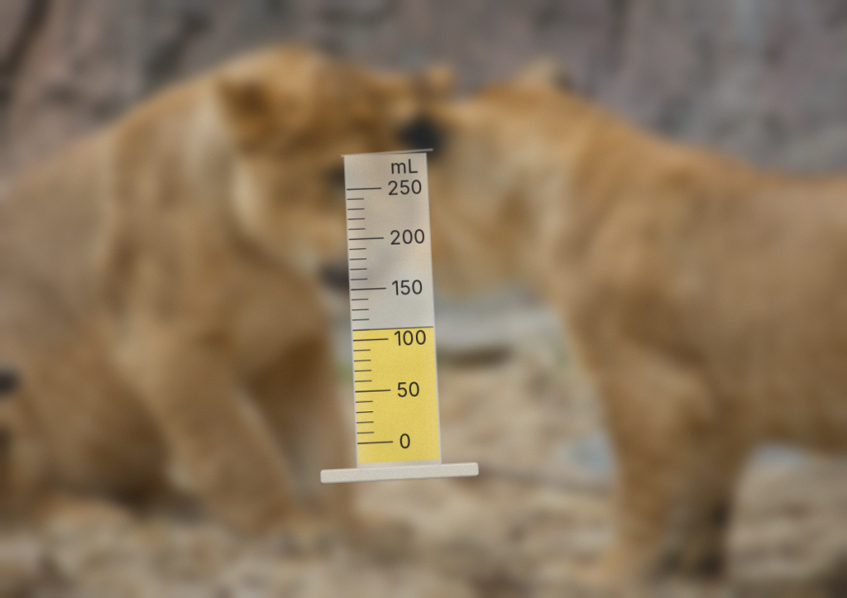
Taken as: value=110 unit=mL
